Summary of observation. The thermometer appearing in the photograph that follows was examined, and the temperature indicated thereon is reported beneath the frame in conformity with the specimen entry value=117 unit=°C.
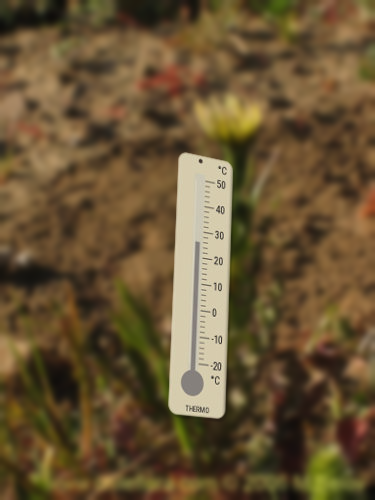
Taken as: value=26 unit=°C
